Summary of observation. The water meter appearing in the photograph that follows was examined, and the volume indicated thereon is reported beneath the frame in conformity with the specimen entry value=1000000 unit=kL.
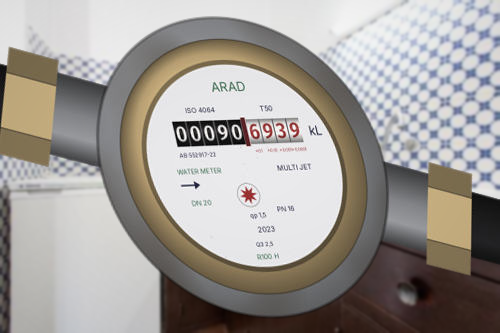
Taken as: value=90.6939 unit=kL
